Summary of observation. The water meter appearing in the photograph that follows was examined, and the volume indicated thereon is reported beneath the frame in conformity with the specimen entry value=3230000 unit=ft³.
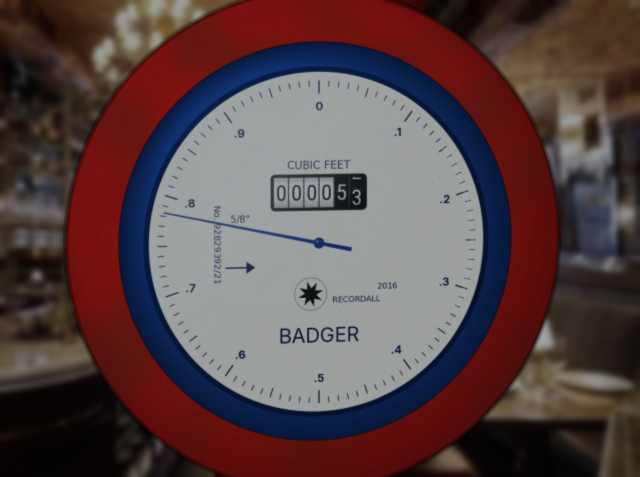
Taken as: value=52.78 unit=ft³
